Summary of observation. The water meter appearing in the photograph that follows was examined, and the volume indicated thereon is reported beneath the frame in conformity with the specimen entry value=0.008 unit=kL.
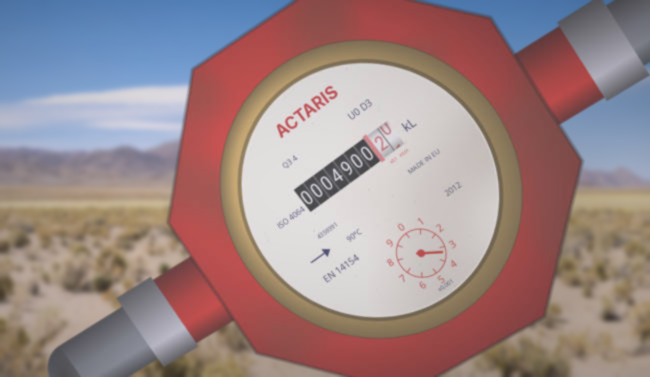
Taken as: value=4900.203 unit=kL
